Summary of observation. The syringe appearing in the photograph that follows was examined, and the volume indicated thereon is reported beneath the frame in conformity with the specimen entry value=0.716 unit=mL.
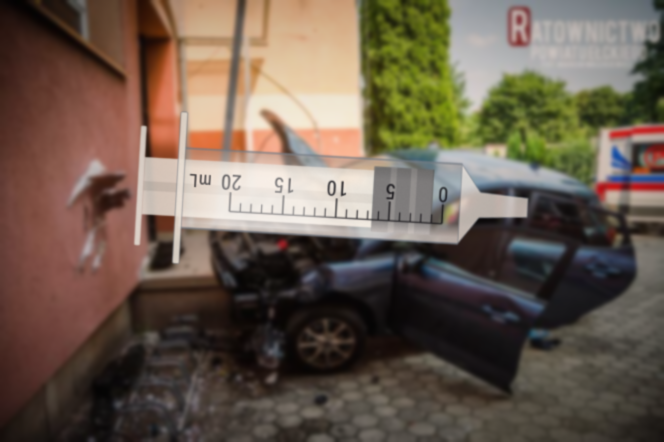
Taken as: value=1 unit=mL
